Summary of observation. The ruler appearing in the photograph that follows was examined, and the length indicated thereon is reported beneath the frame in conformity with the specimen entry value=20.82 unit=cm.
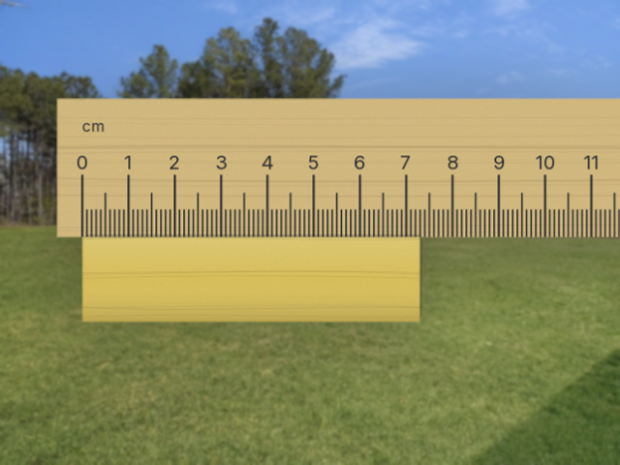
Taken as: value=7.3 unit=cm
